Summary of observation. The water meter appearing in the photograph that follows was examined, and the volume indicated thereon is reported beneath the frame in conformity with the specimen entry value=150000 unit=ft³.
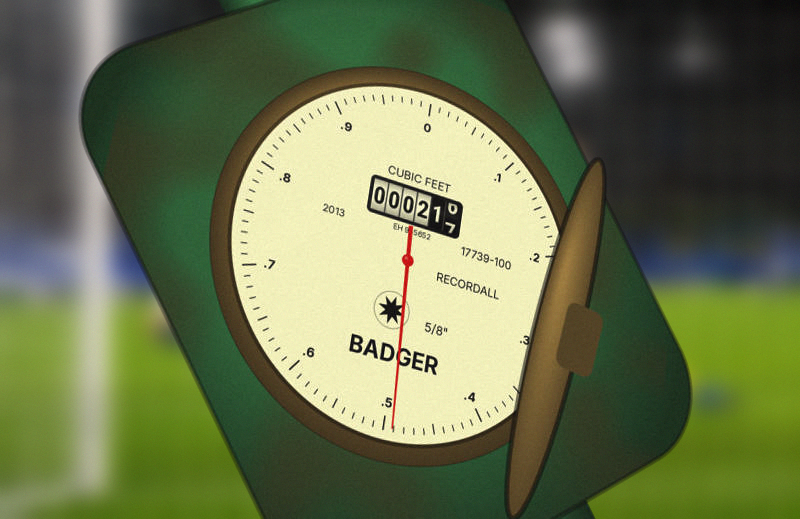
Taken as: value=216.49 unit=ft³
